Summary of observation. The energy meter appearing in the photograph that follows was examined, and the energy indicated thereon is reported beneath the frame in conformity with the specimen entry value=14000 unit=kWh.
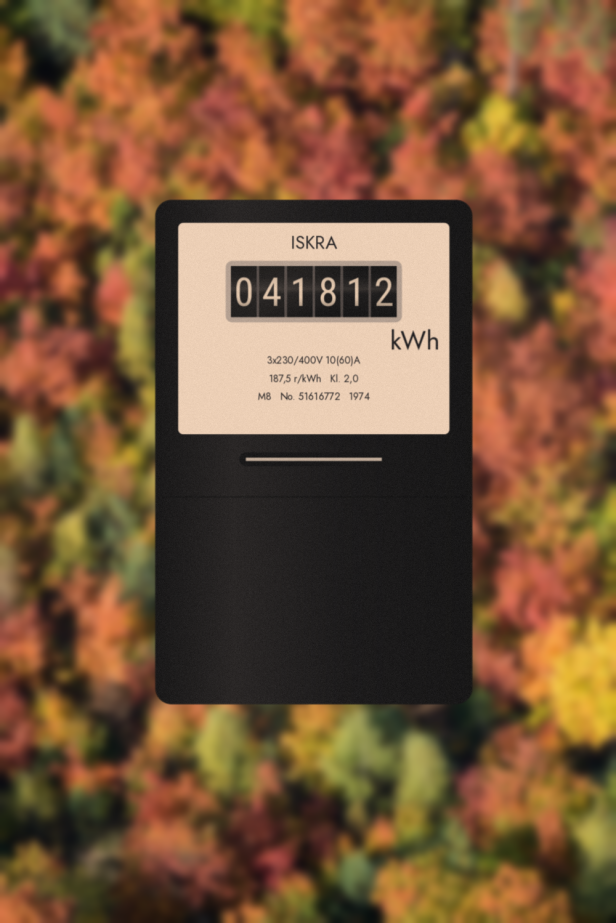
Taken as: value=41812 unit=kWh
